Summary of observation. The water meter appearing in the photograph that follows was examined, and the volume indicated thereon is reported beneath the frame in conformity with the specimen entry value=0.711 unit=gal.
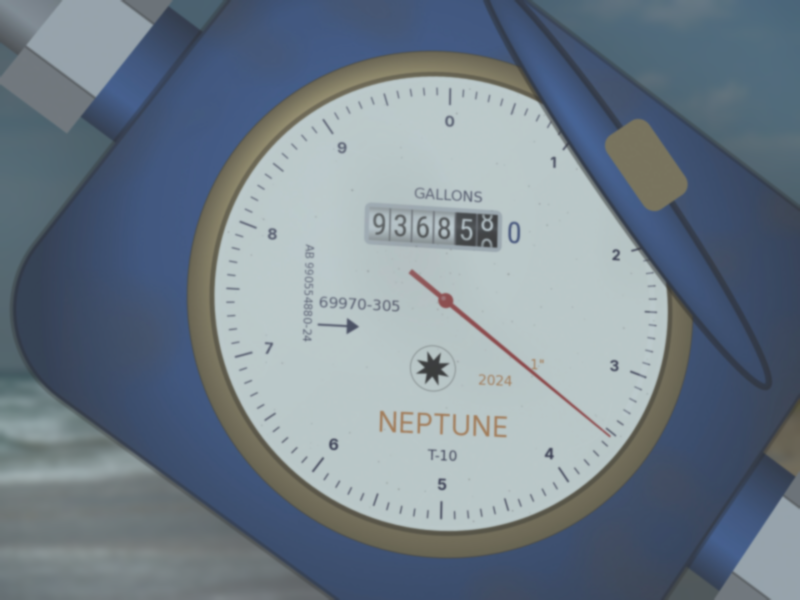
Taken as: value=9368583.5 unit=gal
